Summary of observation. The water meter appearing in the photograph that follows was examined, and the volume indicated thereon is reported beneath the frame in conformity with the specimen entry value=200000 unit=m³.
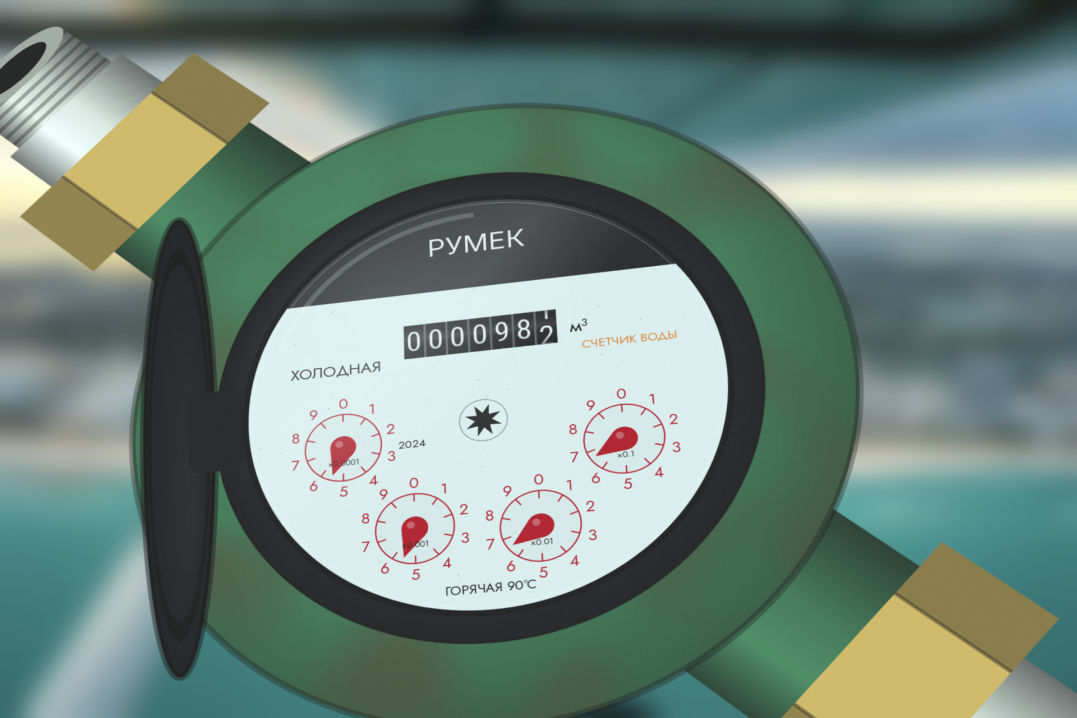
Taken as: value=981.6655 unit=m³
